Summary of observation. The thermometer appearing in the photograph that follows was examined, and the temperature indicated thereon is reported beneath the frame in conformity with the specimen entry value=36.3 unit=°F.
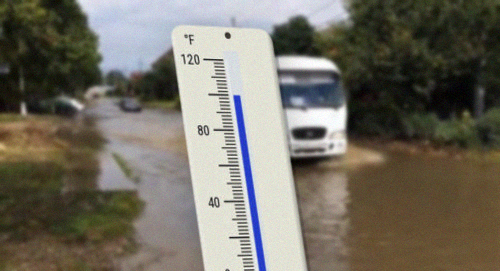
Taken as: value=100 unit=°F
